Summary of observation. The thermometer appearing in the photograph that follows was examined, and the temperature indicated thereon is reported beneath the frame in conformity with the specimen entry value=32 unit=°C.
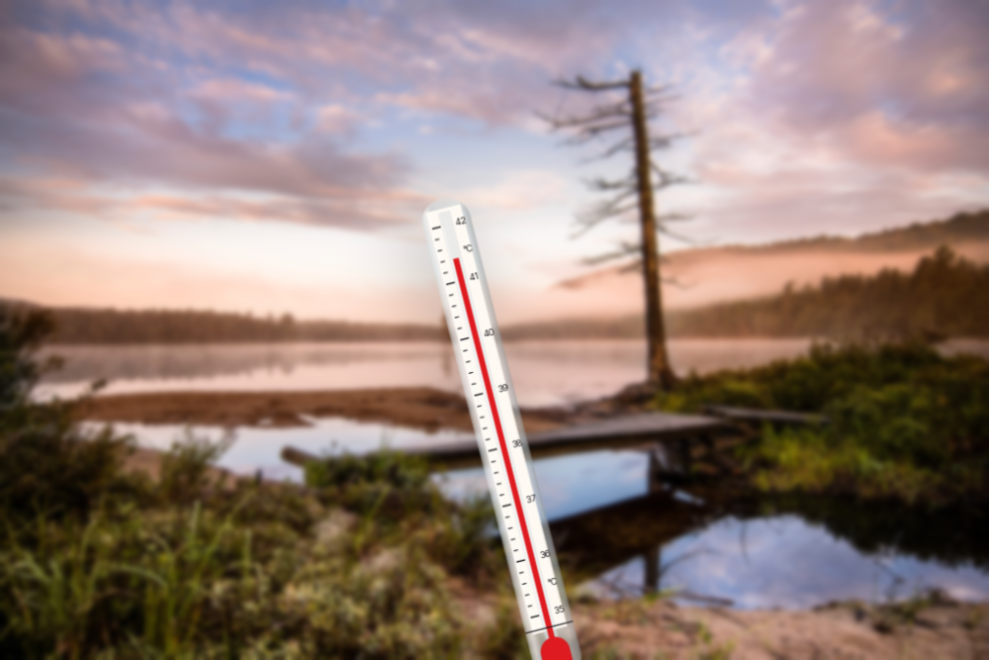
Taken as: value=41.4 unit=°C
